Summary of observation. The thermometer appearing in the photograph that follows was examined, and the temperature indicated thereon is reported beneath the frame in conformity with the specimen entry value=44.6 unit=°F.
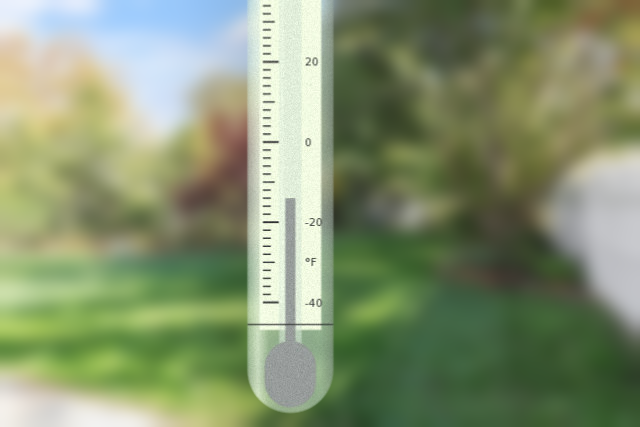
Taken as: value=-14 unit=°F
